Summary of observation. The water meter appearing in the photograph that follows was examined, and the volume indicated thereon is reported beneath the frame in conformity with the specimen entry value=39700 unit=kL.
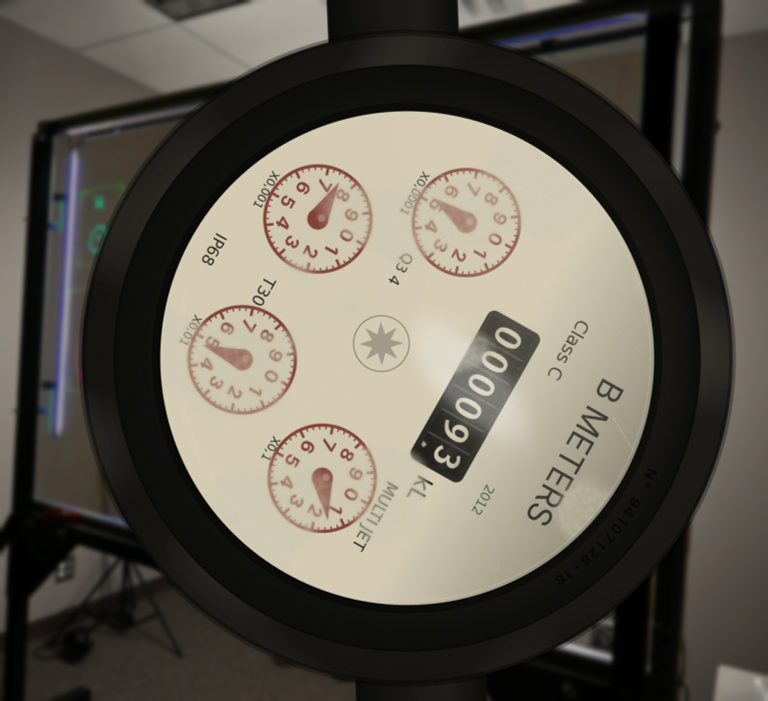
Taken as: value=93.1475 unit=kL
